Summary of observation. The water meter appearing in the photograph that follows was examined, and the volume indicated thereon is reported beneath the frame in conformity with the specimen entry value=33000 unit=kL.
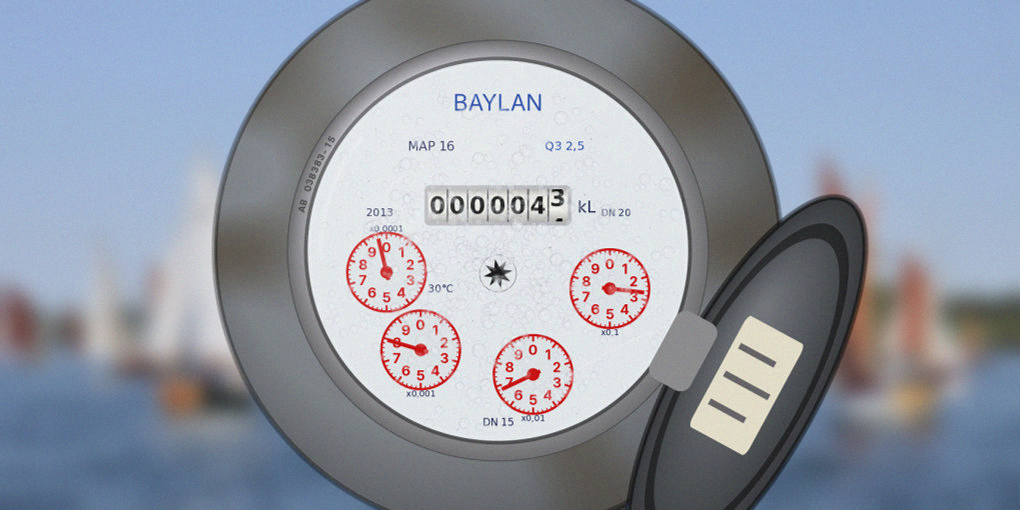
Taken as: value=43.2679 unit=kL
